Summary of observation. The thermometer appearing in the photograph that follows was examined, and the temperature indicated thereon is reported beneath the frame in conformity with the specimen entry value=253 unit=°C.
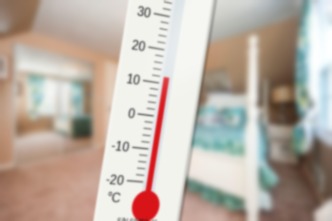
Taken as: value=12 unit=°C
